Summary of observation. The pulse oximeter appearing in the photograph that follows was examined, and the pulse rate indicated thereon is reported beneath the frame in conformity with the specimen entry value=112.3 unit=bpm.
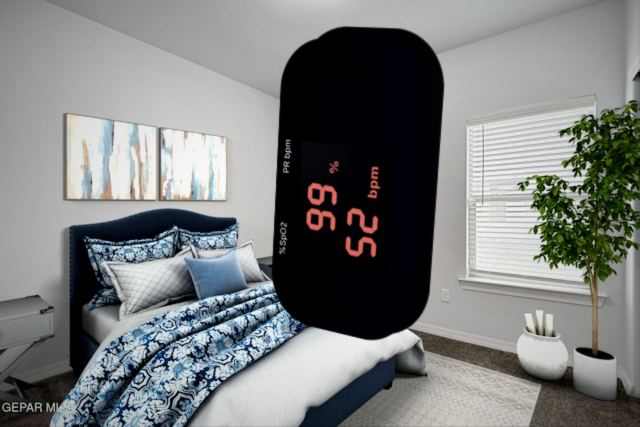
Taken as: value=52 unit=bpm
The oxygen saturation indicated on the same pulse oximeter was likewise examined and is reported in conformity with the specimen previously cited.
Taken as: value=99 unit=%
